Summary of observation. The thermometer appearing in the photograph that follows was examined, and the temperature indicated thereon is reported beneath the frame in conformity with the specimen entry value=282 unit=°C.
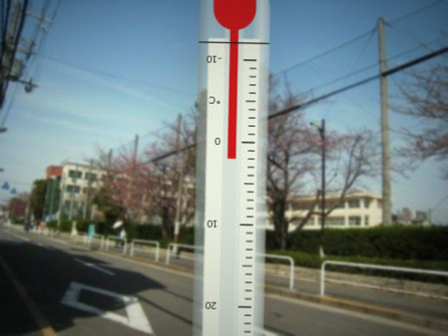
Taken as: value=2 unit=°C
